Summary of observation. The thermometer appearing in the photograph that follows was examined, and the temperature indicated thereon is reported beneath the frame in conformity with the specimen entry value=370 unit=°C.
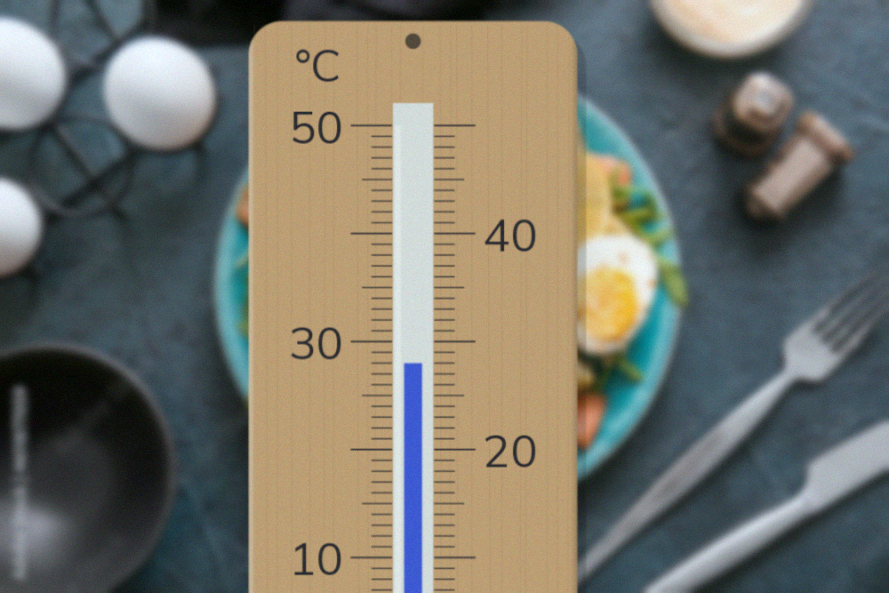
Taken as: value=28 unit=°C
